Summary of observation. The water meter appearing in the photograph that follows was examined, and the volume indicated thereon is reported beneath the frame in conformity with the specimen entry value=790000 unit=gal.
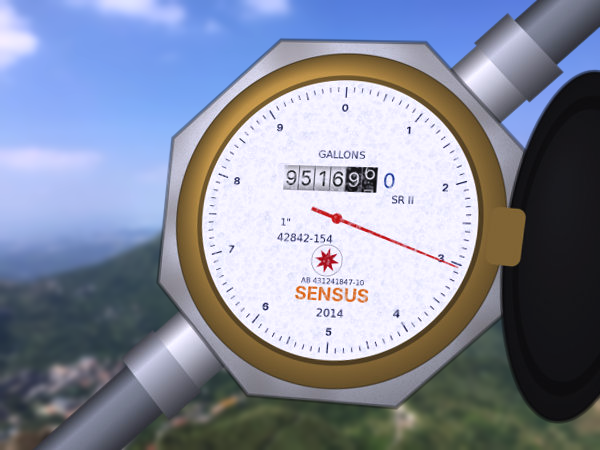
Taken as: value=9516963.0 unit=gal
